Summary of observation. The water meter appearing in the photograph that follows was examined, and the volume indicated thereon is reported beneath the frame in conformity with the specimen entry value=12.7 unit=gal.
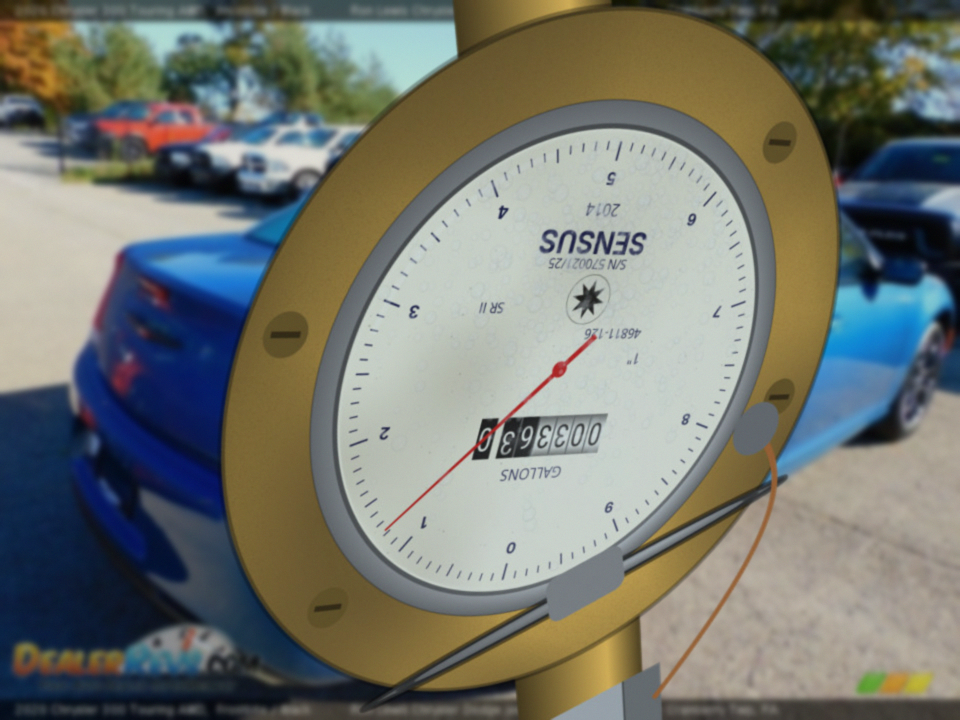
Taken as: value=33631.2 unit=gal
